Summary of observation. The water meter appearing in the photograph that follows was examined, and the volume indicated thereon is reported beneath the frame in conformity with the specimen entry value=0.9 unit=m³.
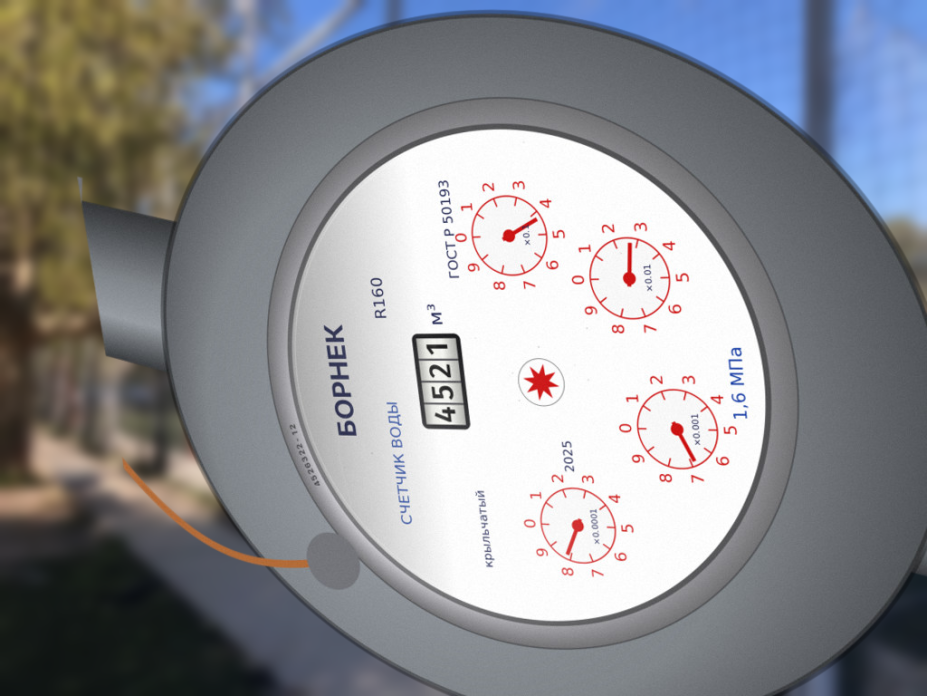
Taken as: value=4521.4268 unit=m³
